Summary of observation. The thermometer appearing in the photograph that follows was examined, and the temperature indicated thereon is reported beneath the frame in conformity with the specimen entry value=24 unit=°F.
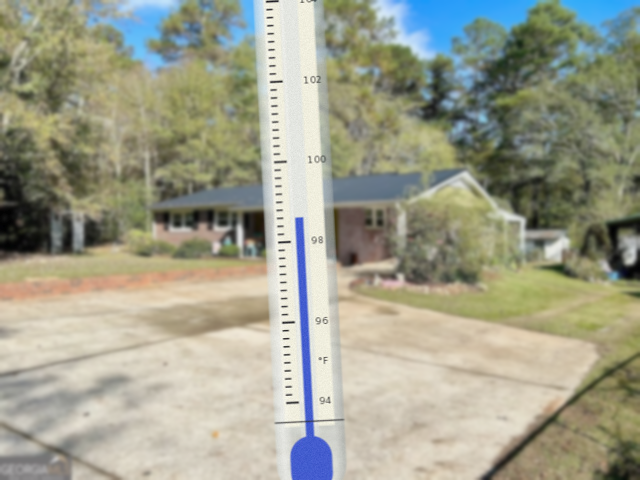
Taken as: value=98.6 unit=°F
